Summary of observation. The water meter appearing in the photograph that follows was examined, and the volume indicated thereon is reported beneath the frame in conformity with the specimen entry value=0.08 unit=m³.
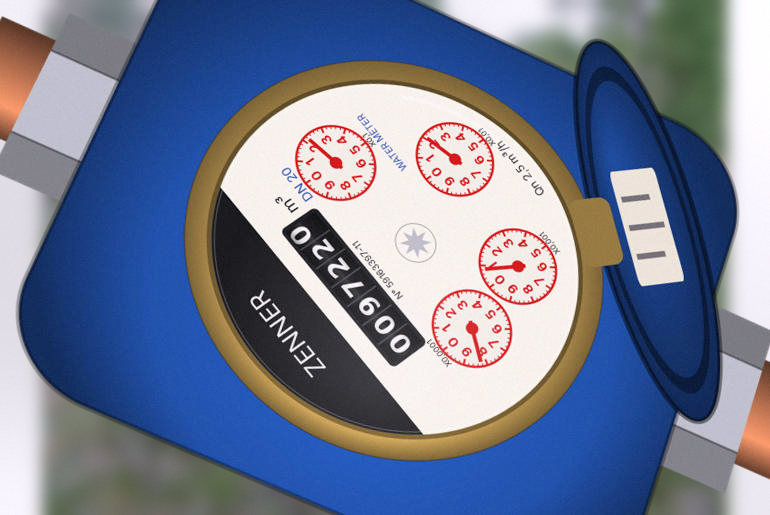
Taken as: value=97220.2208 unit=m³
